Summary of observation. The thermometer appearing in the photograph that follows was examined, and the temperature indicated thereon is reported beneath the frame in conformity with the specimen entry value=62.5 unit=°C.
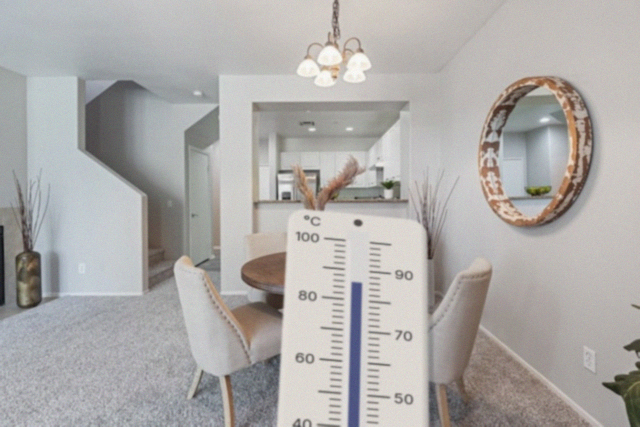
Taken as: value=86 unit=°C
